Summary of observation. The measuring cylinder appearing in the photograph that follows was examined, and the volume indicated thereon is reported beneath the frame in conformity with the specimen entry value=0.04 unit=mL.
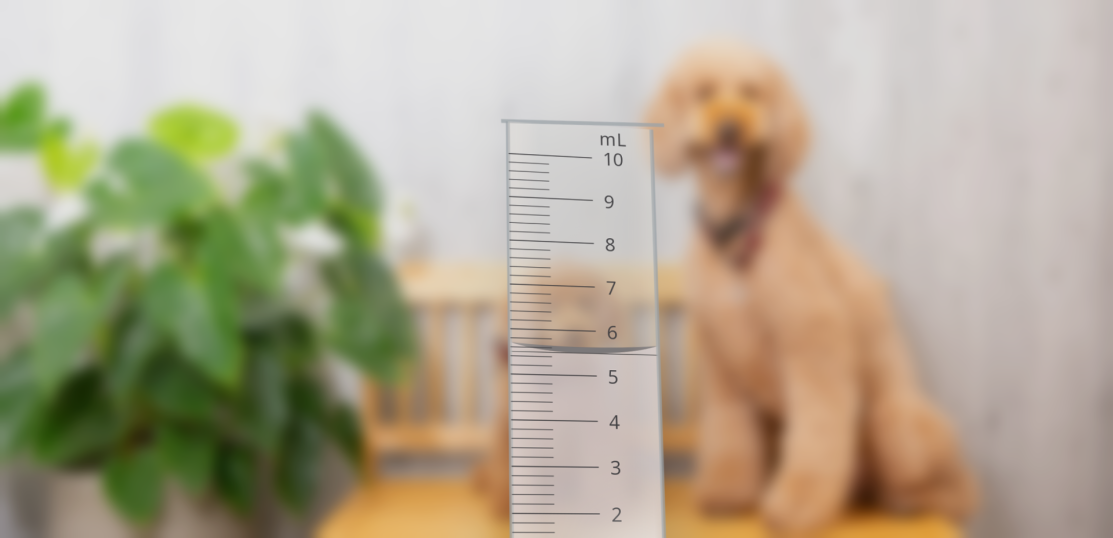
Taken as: value=5.5 unit=mL
